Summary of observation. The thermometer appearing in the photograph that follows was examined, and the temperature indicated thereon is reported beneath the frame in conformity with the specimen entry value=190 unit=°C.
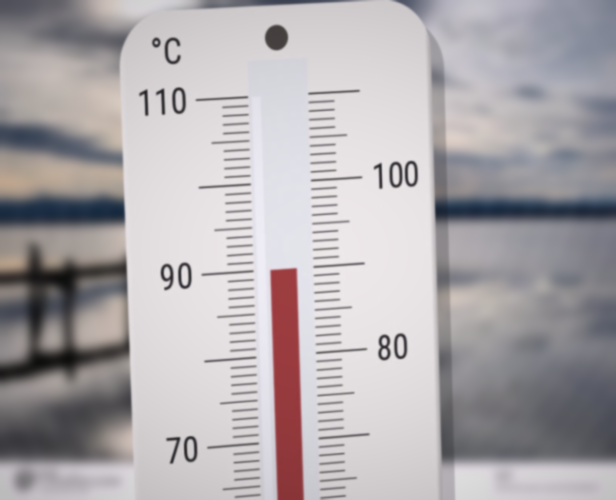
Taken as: value=90 unit=°C
